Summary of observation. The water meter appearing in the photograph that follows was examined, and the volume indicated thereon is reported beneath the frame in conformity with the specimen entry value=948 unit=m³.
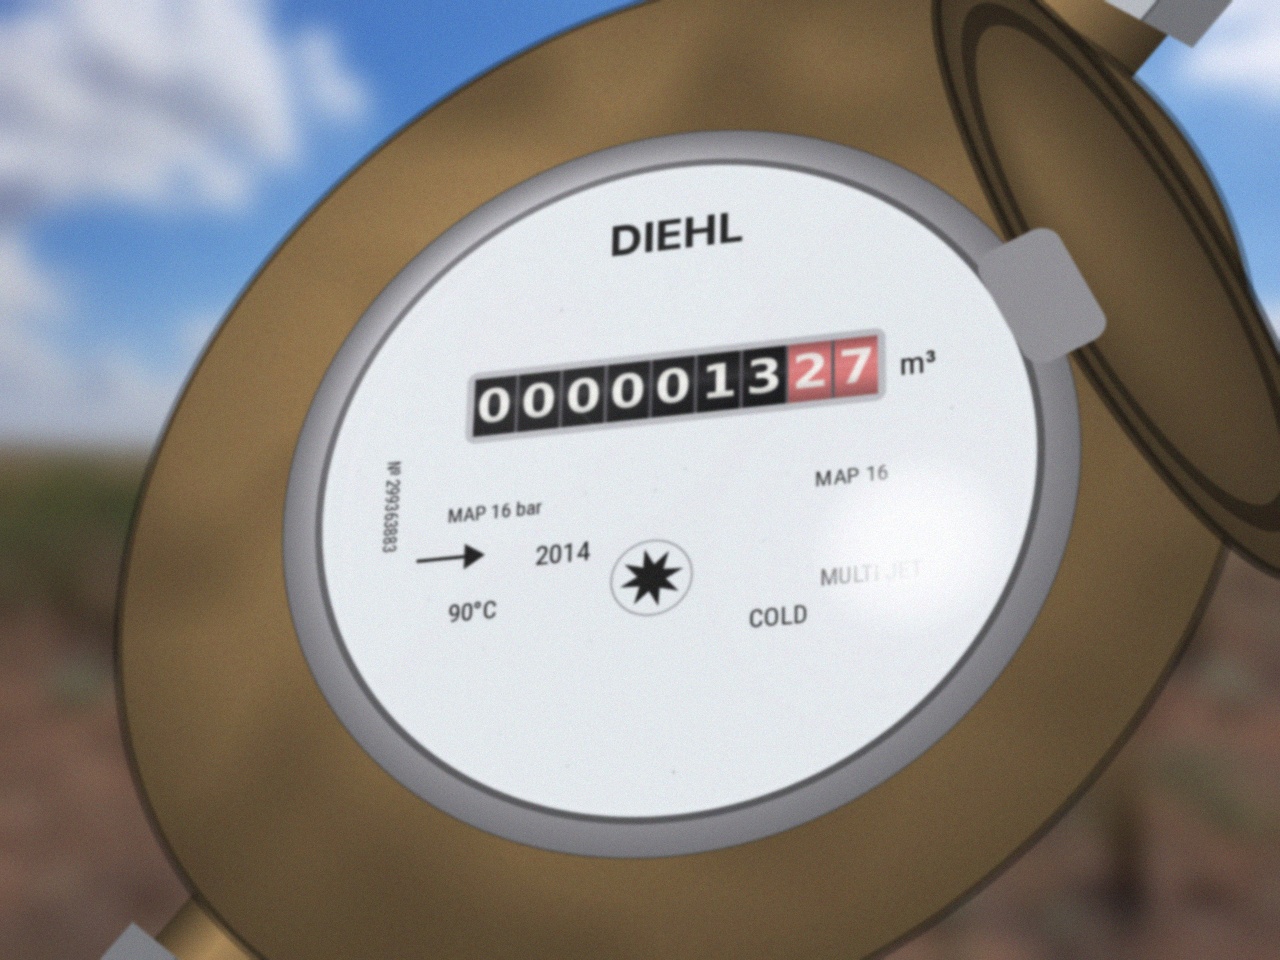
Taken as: value=13.27 unit=m³
